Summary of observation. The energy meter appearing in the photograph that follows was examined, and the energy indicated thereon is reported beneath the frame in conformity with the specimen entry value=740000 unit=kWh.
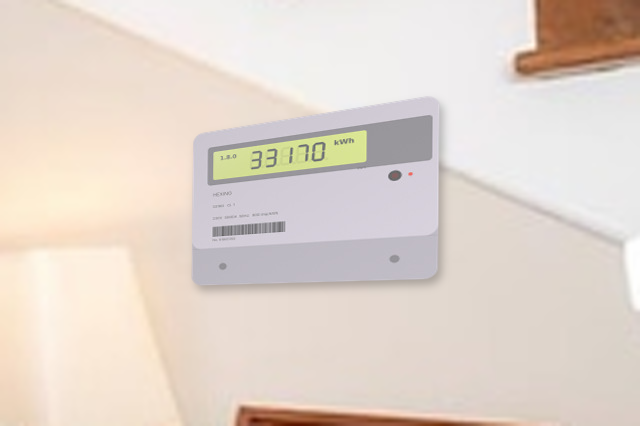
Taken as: value=33170 unit=kWh
